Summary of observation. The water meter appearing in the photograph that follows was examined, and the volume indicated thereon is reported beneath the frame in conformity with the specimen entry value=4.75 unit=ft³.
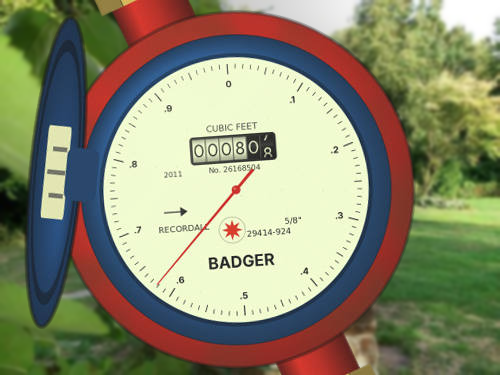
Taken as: value=807.62 unit=ft³
